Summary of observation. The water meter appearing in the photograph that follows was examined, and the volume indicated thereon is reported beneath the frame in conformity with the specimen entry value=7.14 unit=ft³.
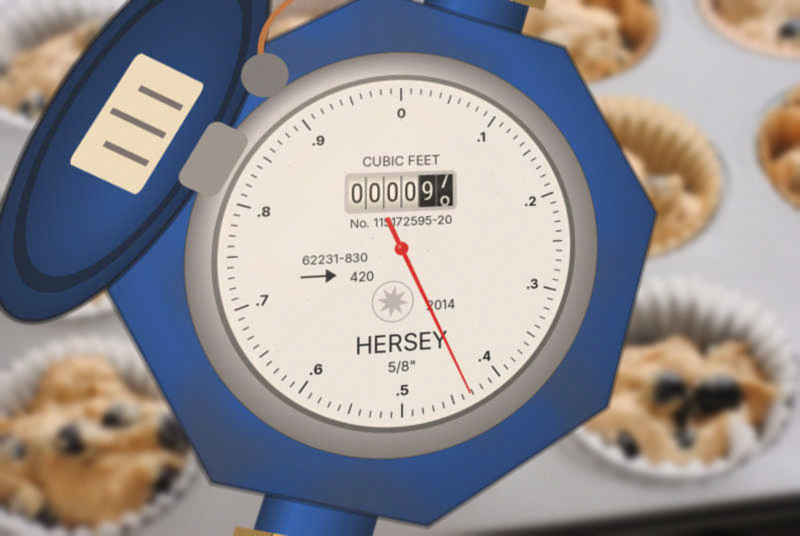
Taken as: value=97.43 unit=ft³
